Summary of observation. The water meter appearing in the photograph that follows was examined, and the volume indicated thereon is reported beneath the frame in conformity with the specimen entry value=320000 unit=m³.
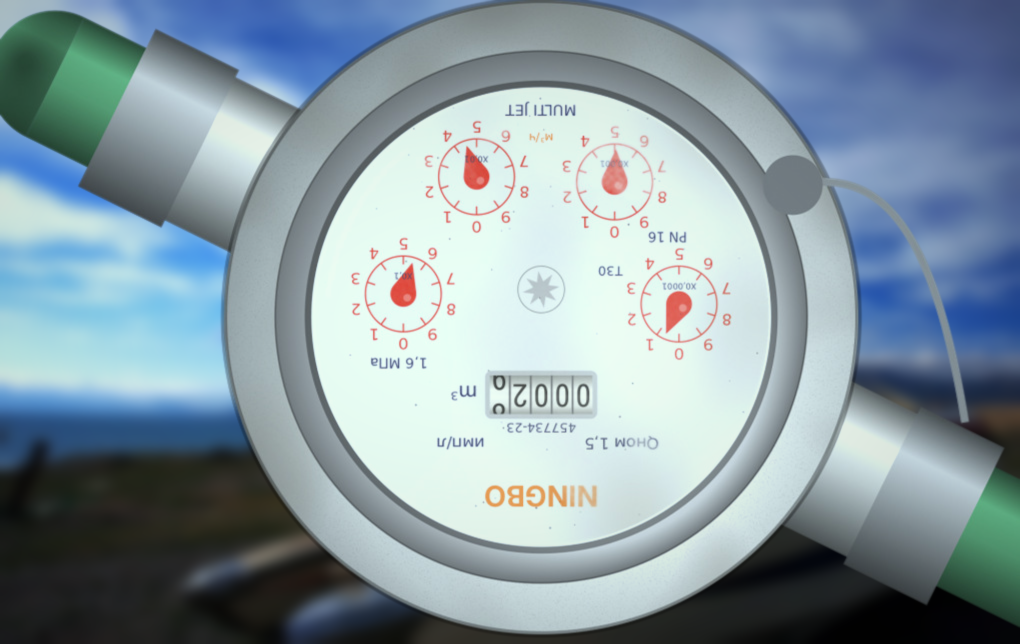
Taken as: value=28.5450 unit=m³
